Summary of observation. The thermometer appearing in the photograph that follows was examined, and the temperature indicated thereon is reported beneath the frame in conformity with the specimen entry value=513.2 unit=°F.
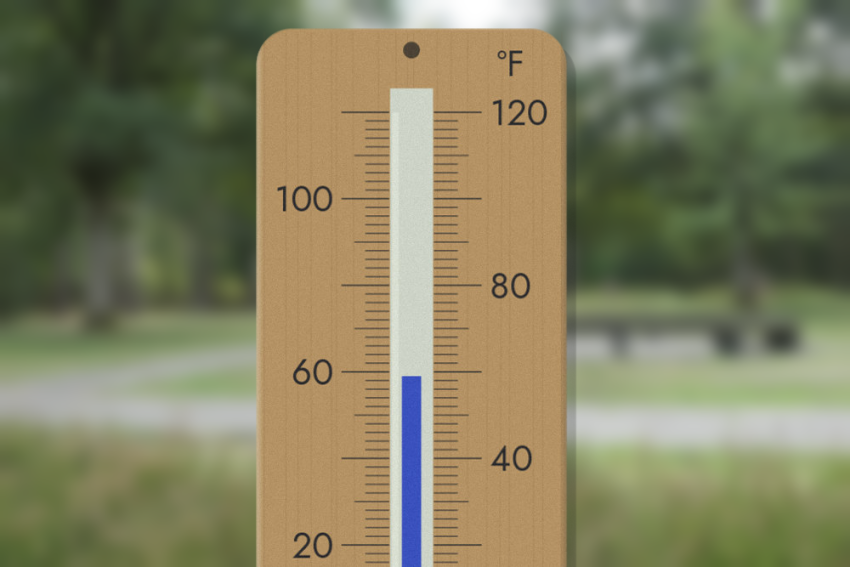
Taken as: value=59 unit=°F
